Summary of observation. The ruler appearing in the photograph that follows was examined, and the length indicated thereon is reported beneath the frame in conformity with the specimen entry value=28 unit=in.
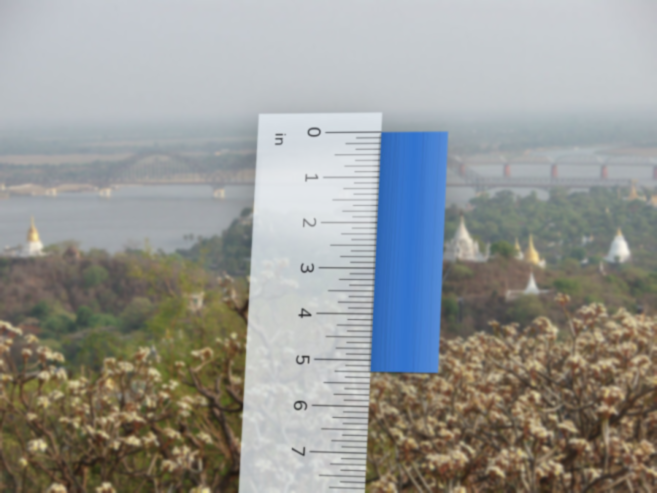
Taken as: value=5.25 unit=in
